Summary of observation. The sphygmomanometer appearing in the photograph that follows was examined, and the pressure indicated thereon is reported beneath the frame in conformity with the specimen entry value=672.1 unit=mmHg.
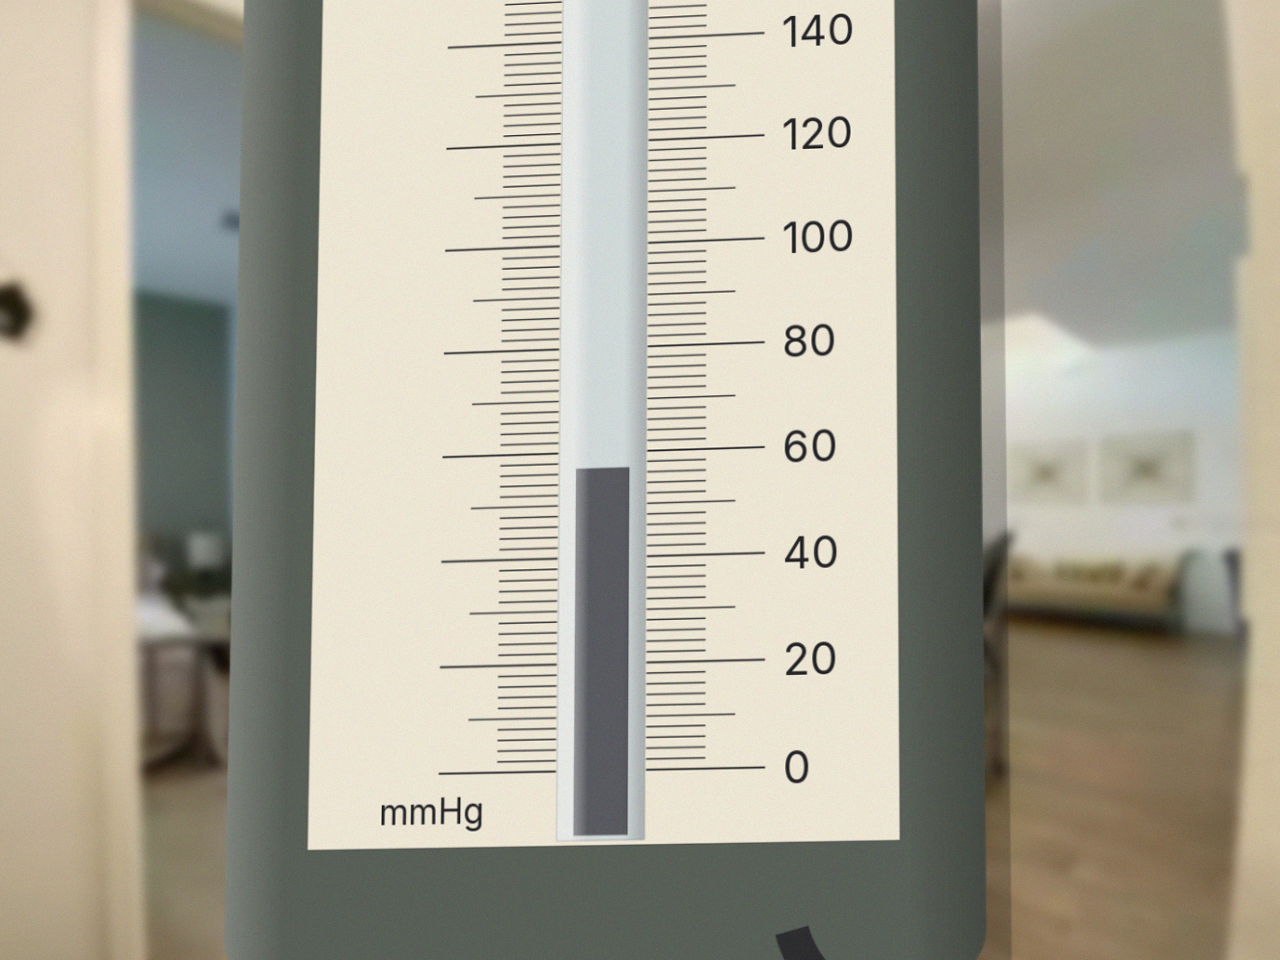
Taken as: value=57 unit=mmHg
